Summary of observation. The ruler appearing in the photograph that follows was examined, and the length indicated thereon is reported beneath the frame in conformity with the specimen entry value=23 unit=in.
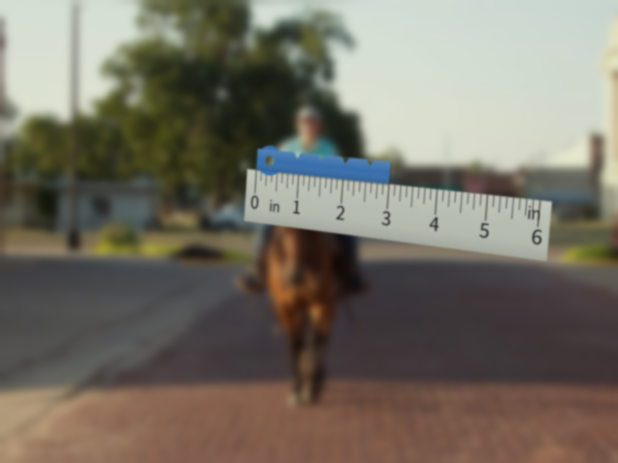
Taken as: value=3 unit=in
